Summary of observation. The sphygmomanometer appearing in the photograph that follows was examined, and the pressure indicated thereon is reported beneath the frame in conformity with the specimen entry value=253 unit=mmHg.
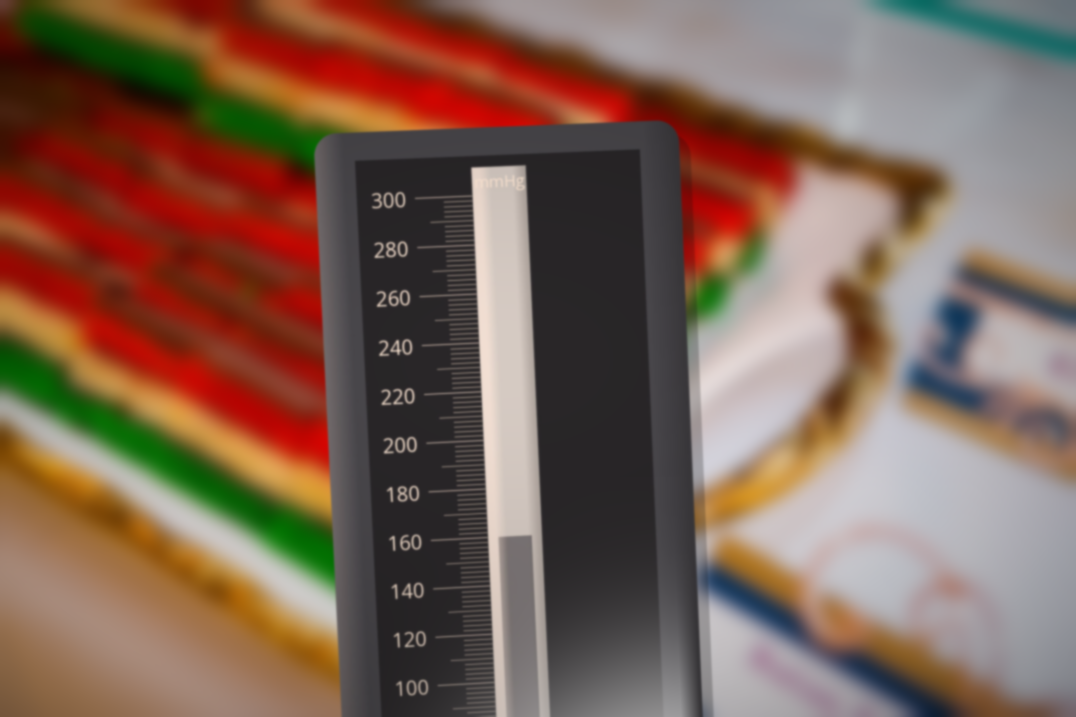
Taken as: value=160 unit=mmHg
